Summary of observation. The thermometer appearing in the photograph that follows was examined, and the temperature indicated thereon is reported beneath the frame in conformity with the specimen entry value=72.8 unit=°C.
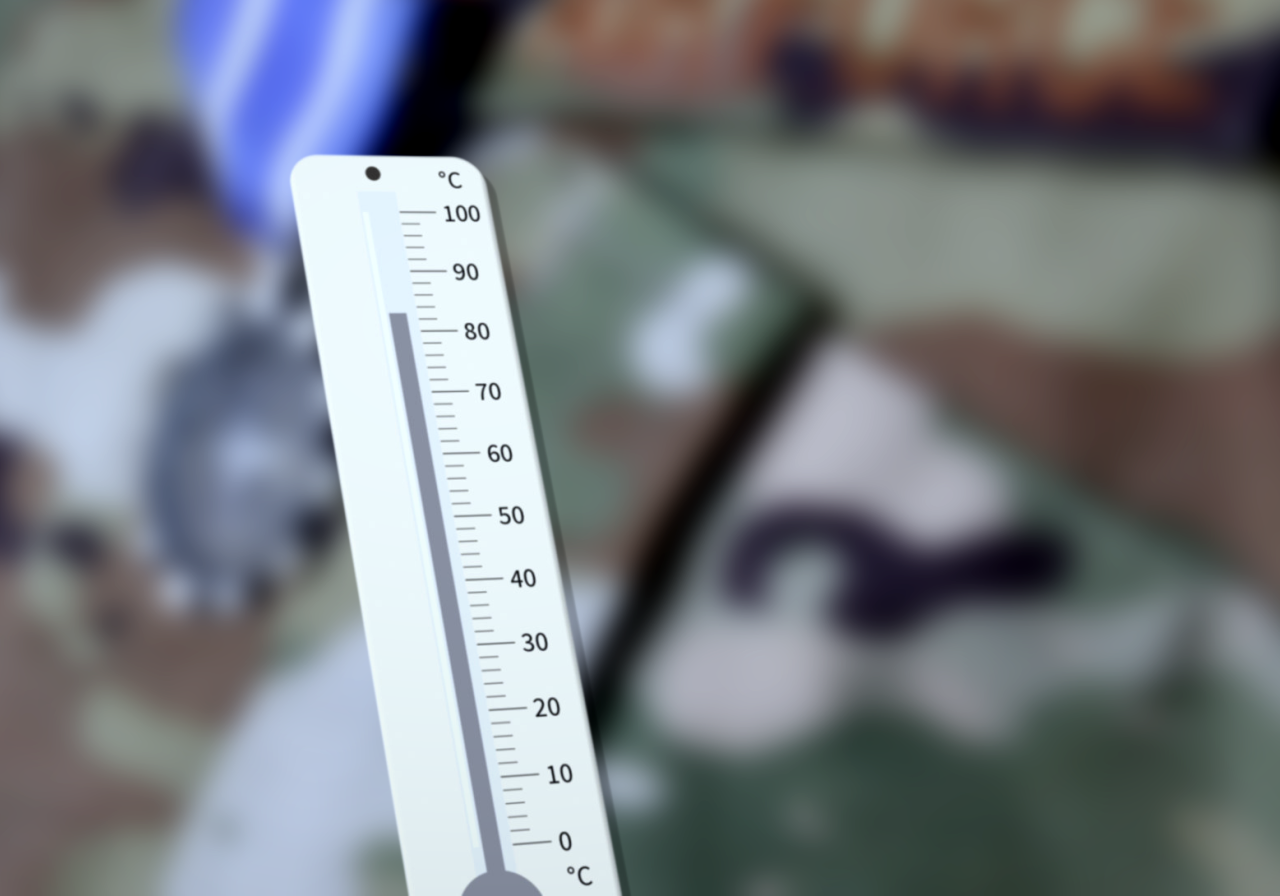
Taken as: value=83 unit=°C
